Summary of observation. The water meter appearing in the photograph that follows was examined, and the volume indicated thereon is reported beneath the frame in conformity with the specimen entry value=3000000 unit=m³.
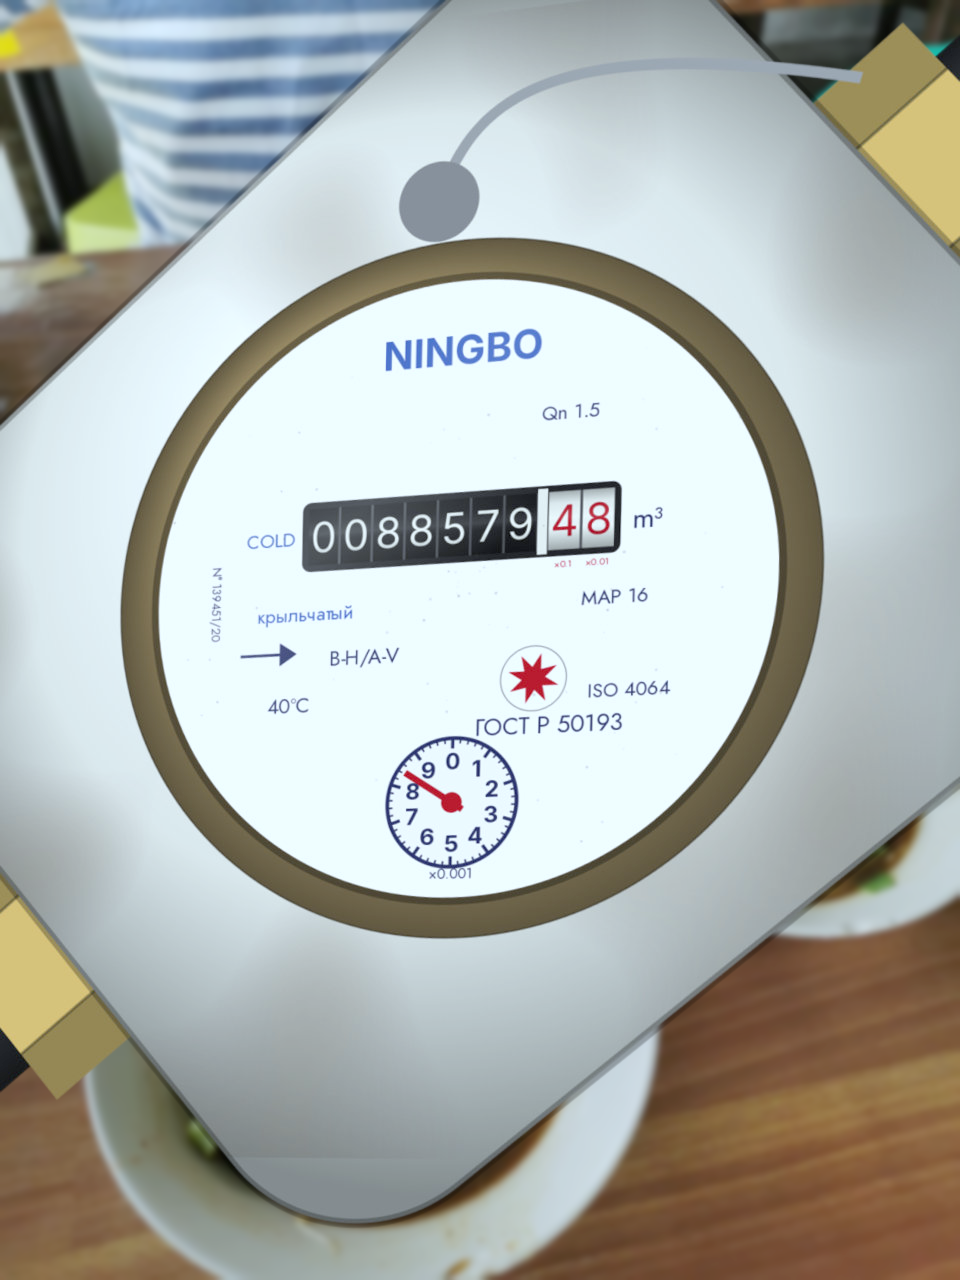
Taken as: value=88579.488 unit=m³
